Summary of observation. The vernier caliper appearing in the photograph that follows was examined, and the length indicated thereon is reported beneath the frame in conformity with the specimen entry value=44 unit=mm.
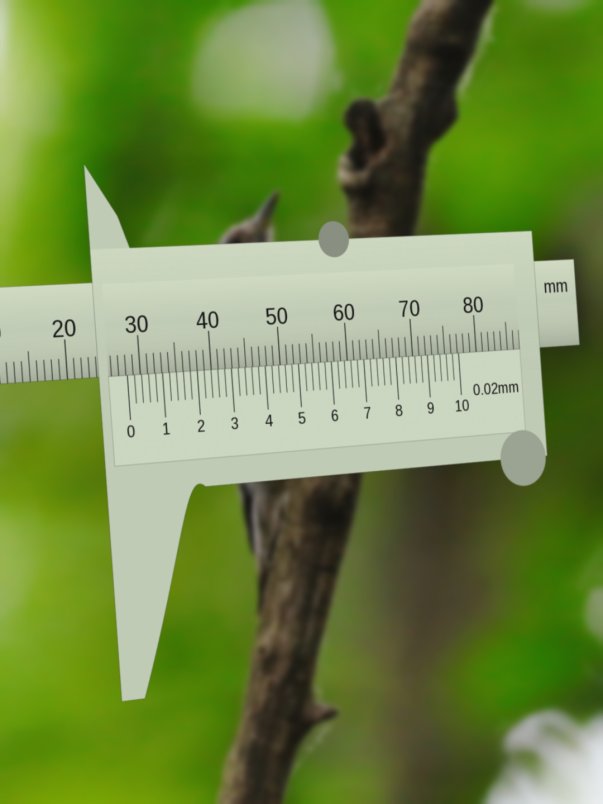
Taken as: value=28.2 unit=mm
